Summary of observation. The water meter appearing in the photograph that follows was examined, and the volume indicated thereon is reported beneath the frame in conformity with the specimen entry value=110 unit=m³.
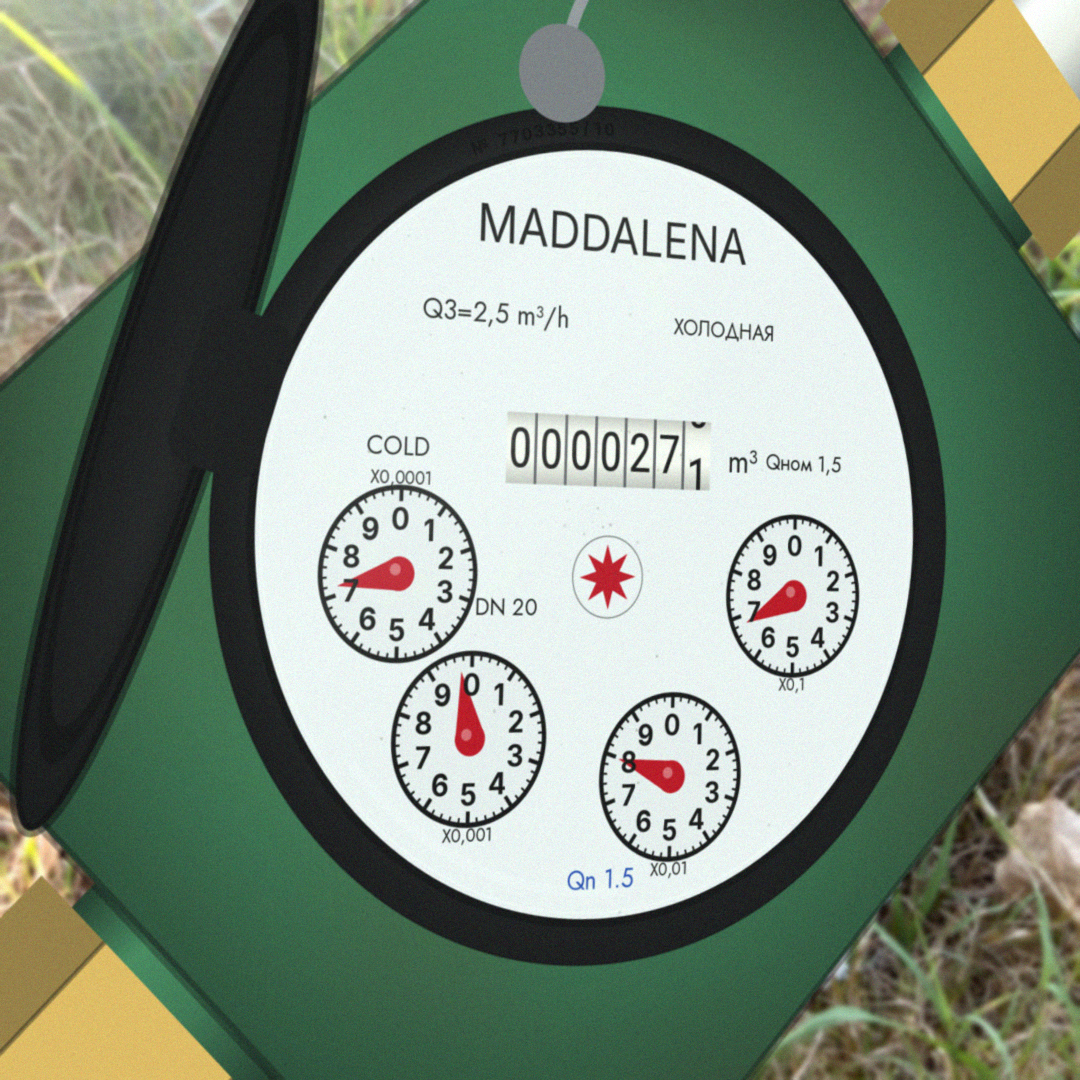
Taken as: value=270.6797 unit=m³
